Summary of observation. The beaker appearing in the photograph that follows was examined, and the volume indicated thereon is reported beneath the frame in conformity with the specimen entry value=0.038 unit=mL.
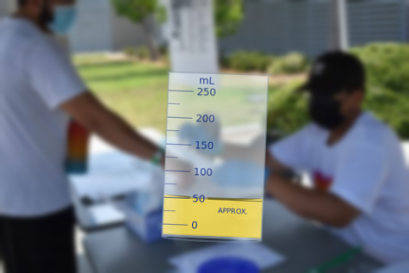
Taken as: value=50 unit=mL
